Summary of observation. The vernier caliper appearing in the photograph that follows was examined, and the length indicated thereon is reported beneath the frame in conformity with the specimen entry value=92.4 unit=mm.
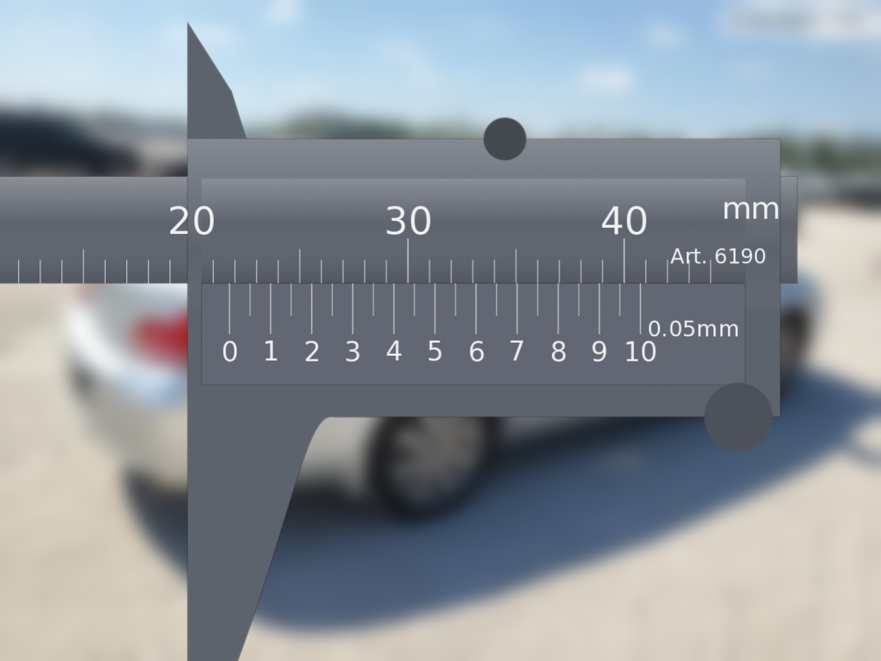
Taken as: value=21.75 unit=mm
